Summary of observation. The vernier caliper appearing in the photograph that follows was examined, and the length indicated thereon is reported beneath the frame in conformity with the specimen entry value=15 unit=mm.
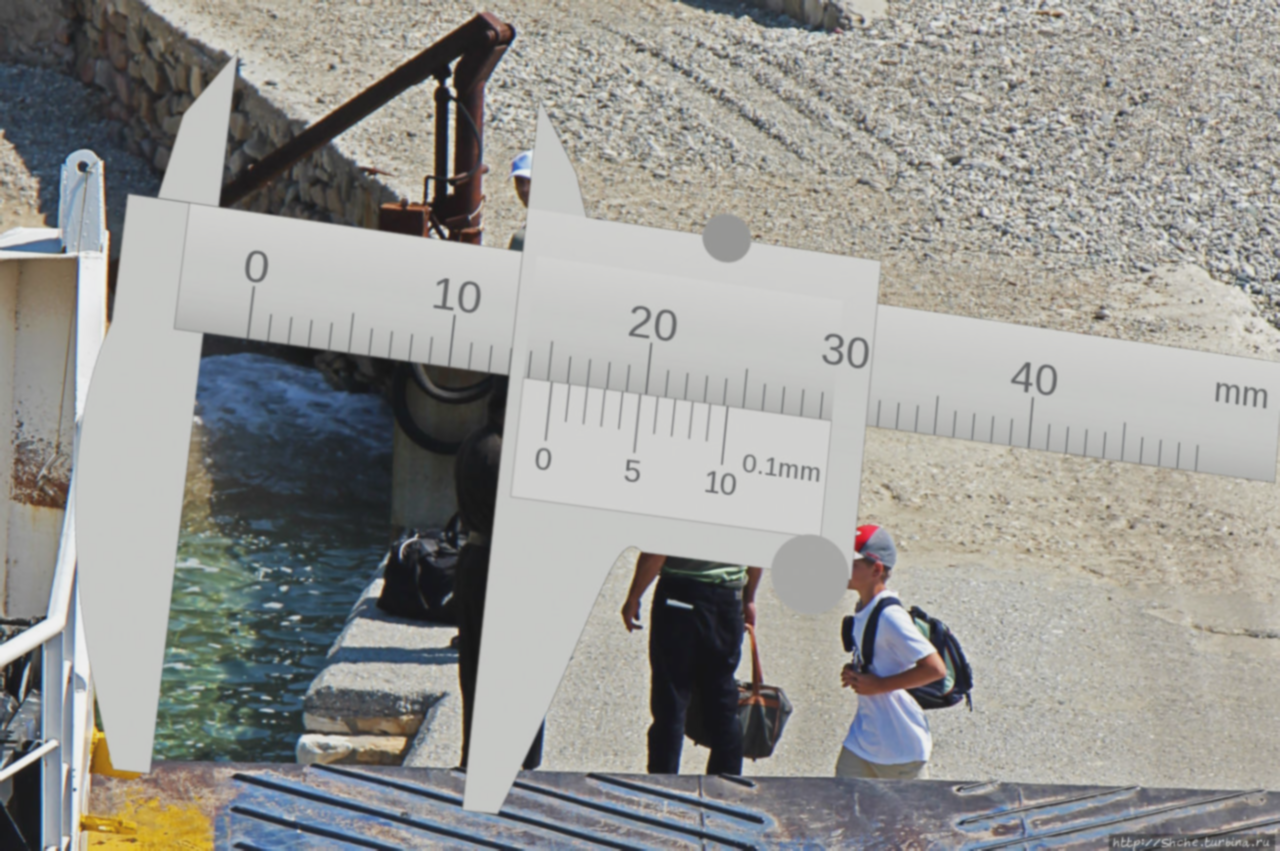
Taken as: value=15.2 unit=mm
